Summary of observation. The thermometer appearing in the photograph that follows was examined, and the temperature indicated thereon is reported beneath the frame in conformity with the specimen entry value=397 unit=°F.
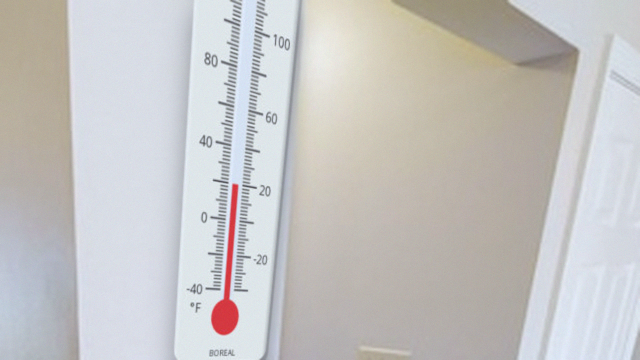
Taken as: value=20 unit=°F
